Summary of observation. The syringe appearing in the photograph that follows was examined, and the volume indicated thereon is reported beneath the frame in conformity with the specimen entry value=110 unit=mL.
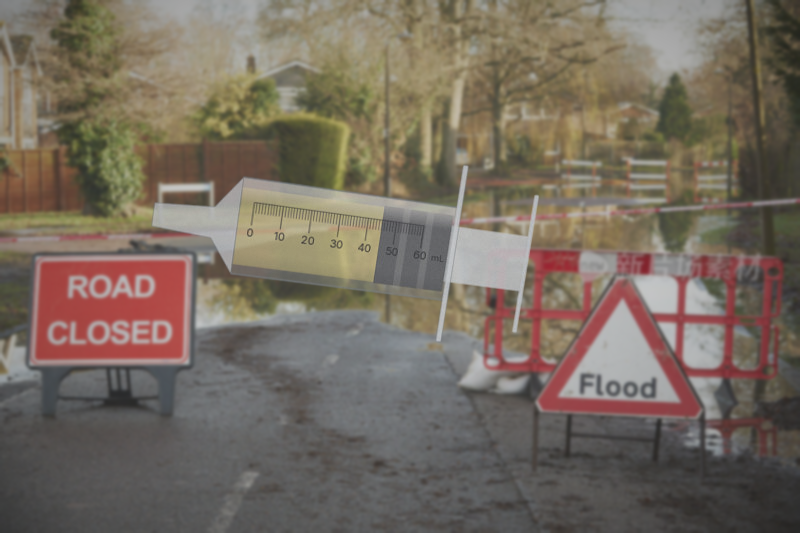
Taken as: value=45 unit=mL
